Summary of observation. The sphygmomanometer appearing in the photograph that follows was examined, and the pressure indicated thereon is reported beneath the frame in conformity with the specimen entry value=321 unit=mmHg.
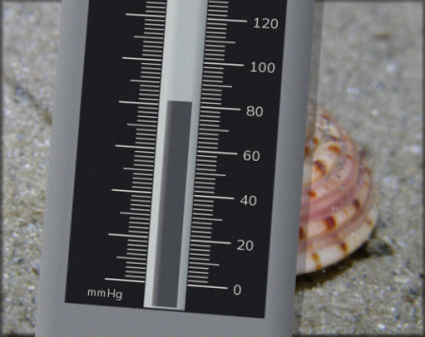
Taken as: value=82 unit=mmHg
